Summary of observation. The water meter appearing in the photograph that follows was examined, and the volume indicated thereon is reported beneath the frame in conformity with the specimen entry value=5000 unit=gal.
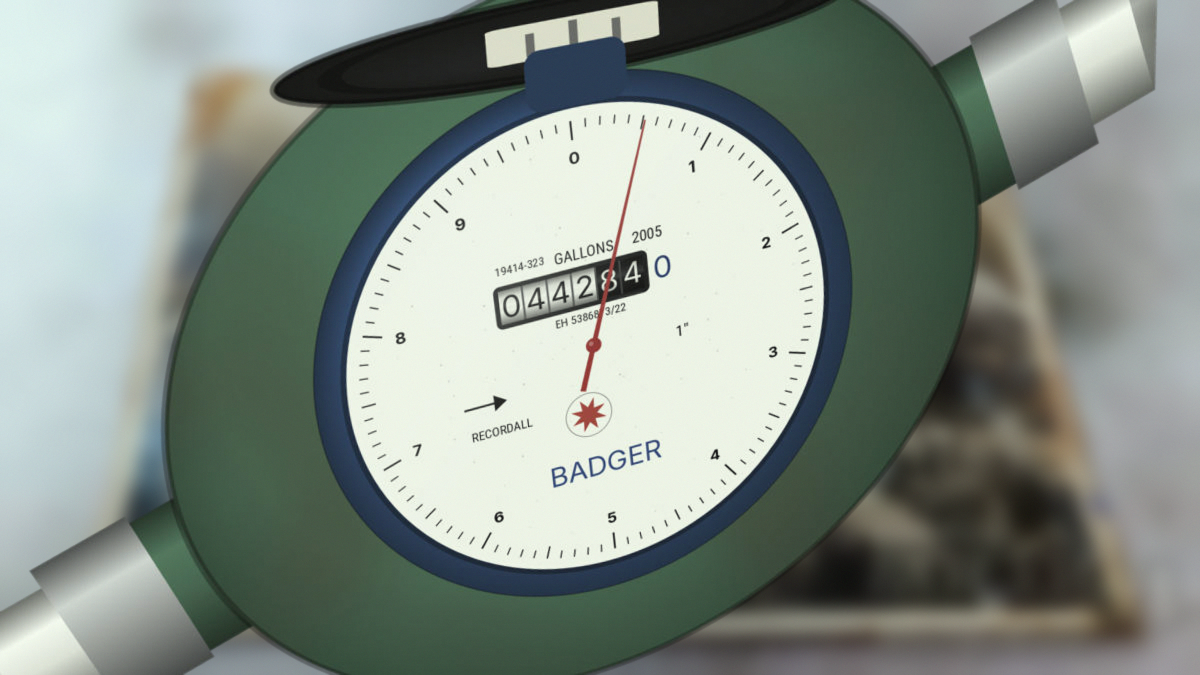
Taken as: value=442840.5 unit=gal
